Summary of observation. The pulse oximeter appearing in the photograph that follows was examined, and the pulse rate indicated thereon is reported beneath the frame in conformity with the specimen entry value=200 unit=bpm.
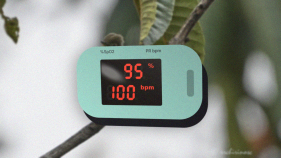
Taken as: value=100 unit=bpm
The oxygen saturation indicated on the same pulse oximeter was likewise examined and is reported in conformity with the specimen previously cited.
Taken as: value=95 unit=%
